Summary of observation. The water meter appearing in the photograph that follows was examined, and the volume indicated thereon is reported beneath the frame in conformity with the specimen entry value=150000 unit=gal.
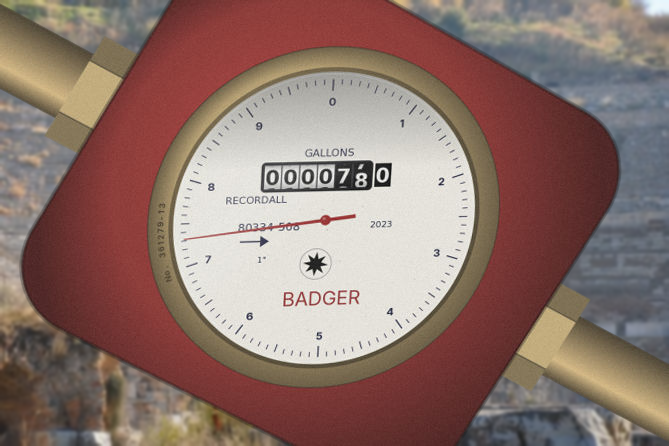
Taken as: value=777.3 unit=gal
